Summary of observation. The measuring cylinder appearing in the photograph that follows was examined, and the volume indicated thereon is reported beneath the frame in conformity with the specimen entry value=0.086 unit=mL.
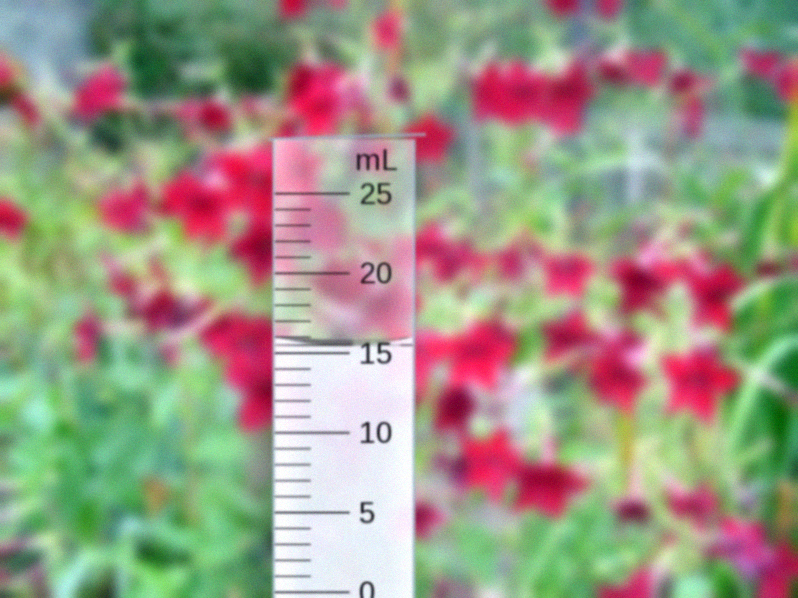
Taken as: value=15.5 unit=mL
